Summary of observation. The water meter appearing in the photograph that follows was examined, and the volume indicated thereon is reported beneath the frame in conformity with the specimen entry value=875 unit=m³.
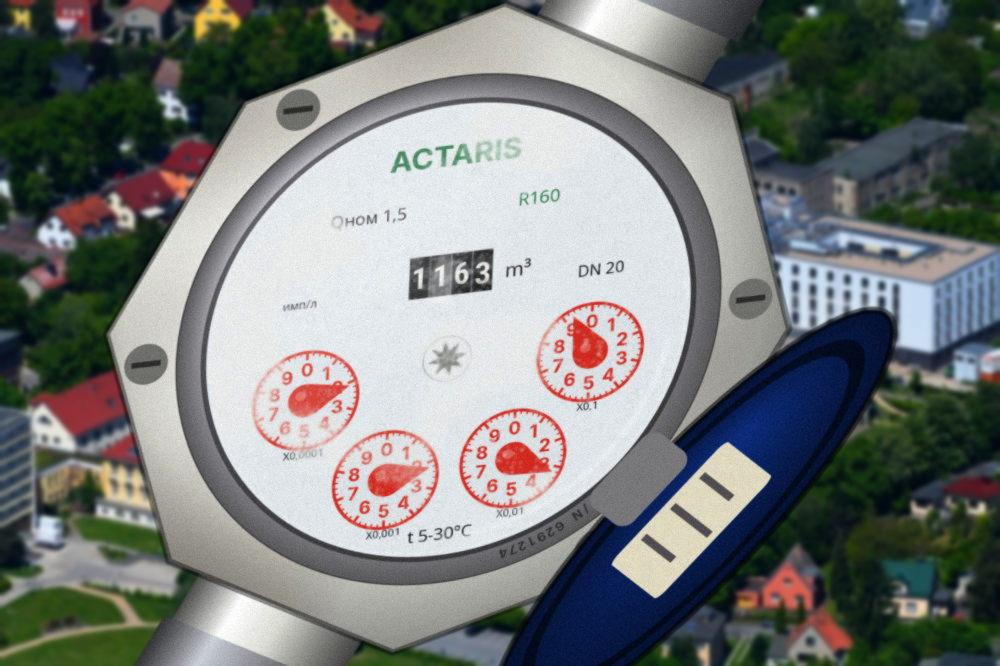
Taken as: value=1162.9322 unit=m³
